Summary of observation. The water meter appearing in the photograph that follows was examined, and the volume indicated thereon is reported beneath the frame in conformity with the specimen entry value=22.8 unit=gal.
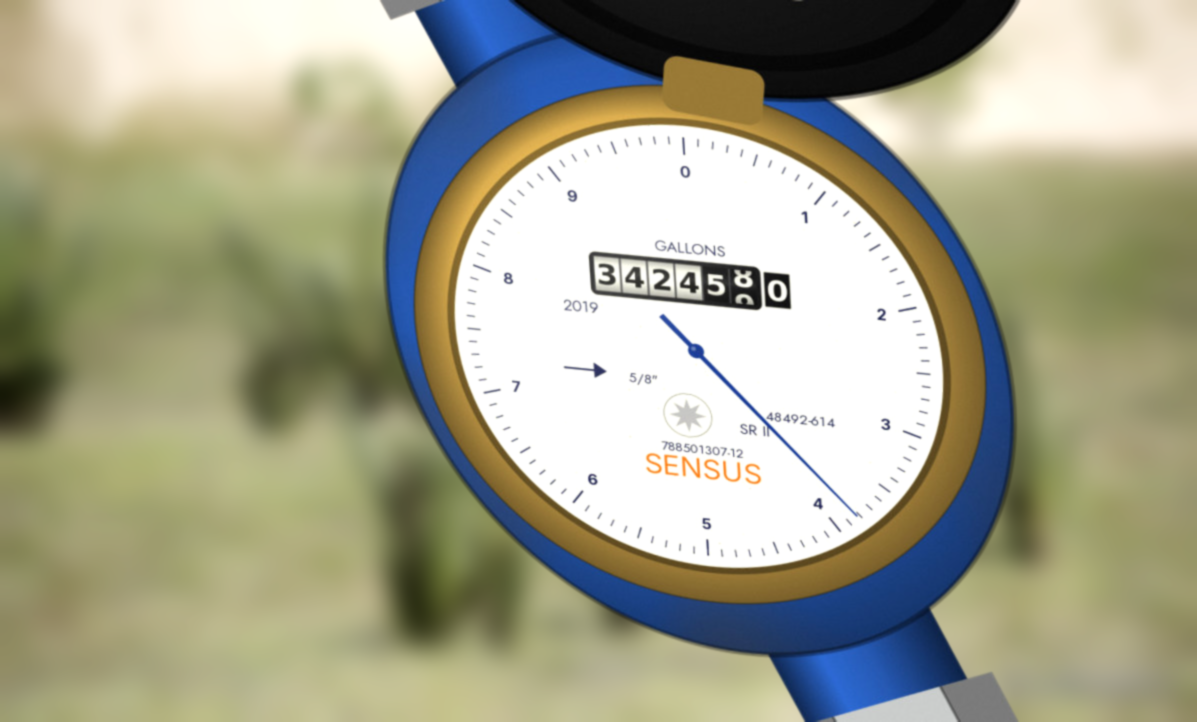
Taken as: value=3424583.8 unit=gal
